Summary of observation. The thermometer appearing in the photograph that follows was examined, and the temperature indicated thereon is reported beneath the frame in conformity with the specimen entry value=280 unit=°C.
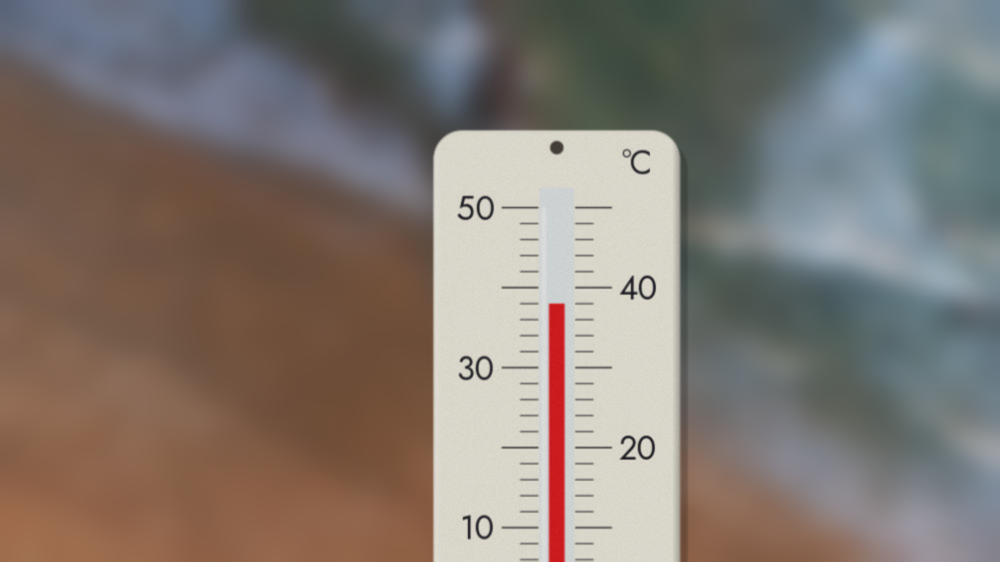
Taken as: value=38 unit=°C
